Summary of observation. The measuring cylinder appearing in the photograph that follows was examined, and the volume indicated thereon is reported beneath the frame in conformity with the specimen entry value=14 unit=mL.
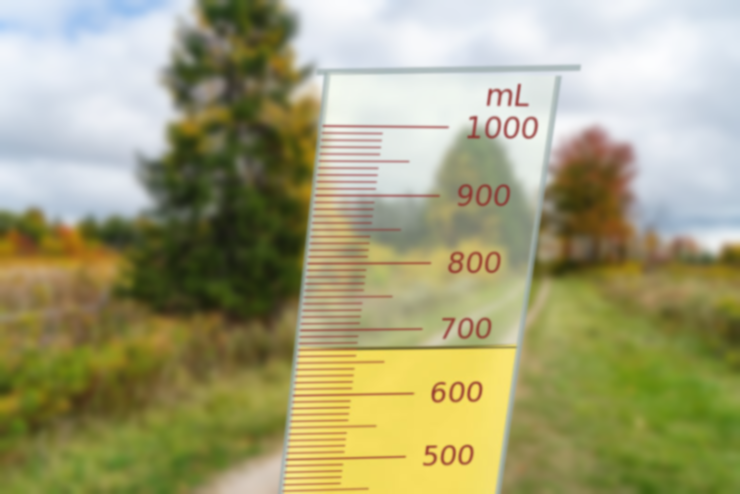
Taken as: value=670 unit=mL
